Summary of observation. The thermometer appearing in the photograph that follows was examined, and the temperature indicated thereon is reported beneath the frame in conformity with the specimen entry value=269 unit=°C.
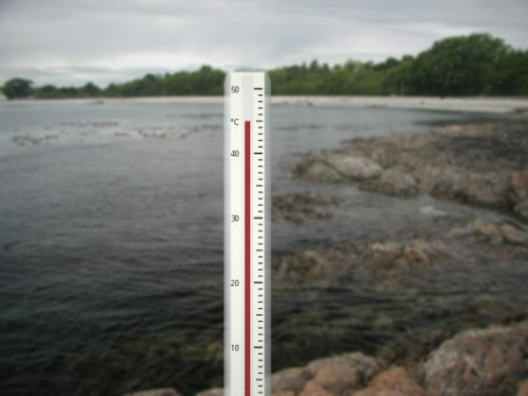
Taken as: value=45 unit=°C
